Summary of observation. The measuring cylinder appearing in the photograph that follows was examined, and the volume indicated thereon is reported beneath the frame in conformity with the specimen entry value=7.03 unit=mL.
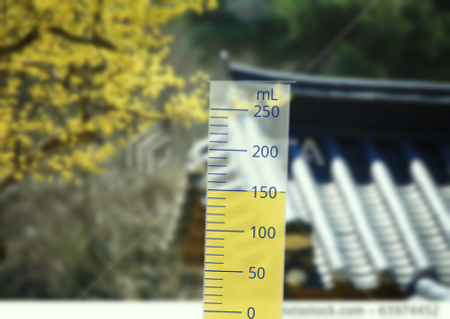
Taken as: value=150 unit=mL
